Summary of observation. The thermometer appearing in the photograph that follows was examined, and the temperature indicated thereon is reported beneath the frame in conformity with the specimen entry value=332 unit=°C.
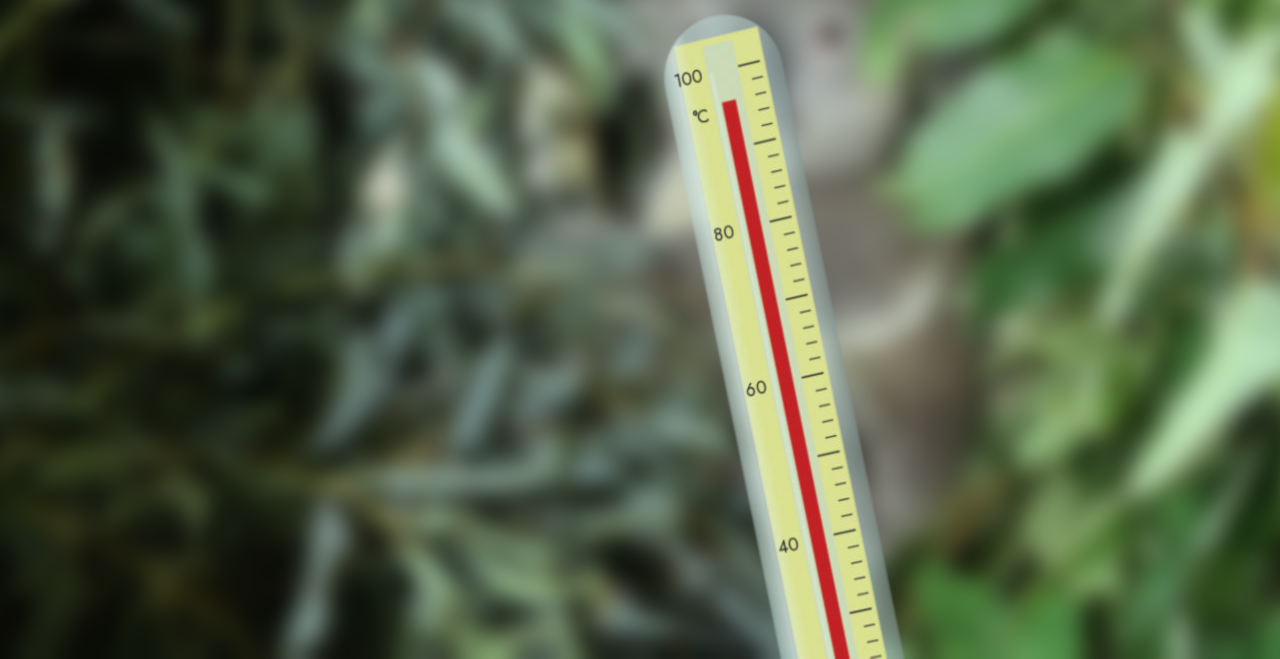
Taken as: value=96 unit=°C
